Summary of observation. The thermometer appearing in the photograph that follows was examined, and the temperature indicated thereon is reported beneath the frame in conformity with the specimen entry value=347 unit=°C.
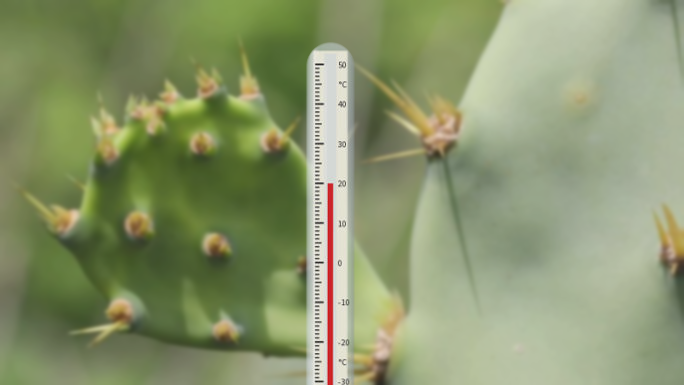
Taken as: value=20 unit=°C
